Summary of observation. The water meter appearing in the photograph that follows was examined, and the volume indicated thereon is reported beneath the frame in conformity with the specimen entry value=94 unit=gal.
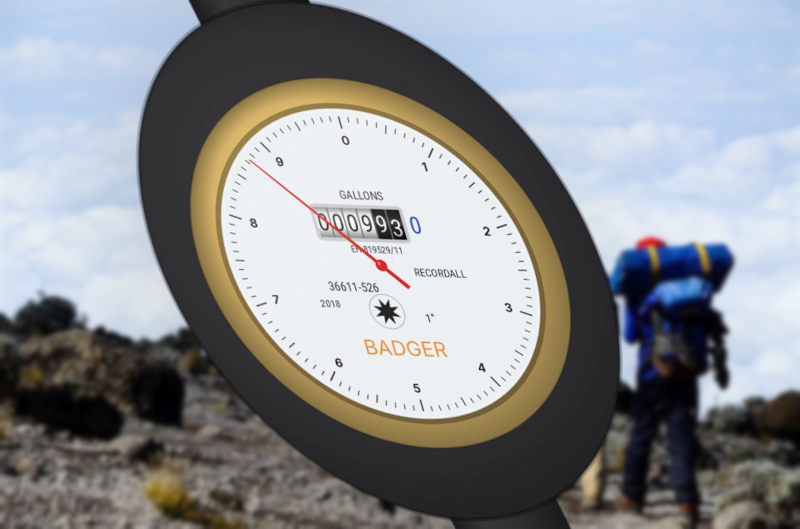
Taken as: value=9928.7 unit=gal
